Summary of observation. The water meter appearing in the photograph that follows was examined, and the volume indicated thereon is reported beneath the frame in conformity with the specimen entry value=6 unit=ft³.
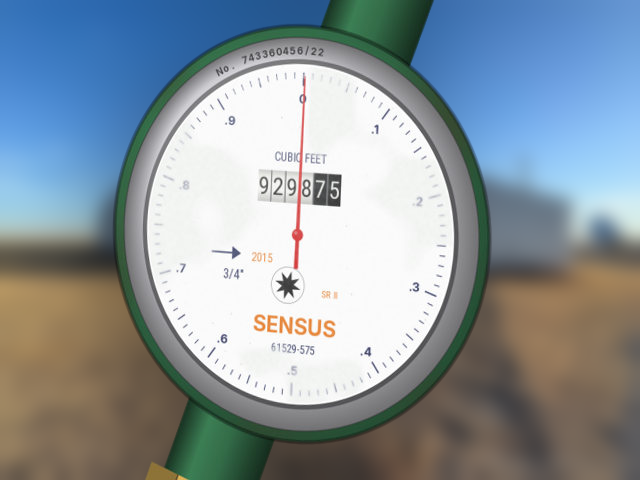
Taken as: value=929875.00 unit=ft³
